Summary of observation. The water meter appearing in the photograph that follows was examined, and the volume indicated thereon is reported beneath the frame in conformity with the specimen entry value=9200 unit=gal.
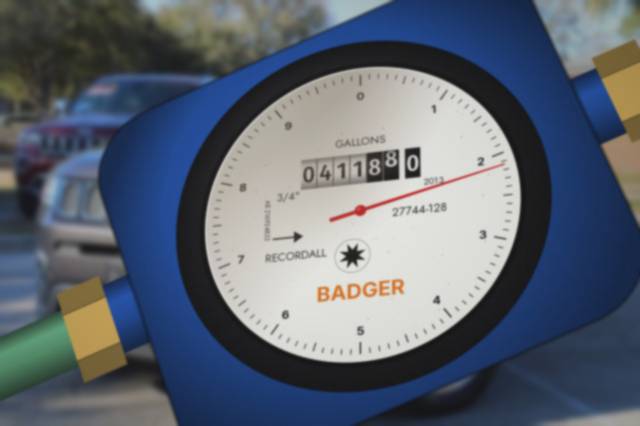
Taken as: value=411882.1 unit=gal
